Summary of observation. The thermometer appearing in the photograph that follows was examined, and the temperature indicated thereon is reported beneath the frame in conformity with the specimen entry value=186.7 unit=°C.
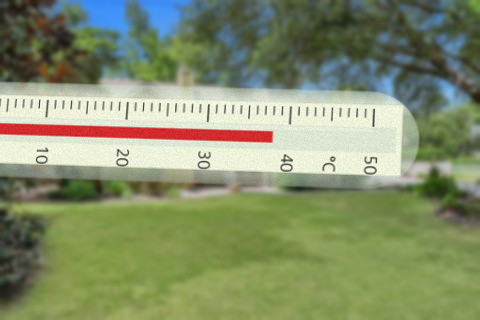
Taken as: value=38 unit=°C
